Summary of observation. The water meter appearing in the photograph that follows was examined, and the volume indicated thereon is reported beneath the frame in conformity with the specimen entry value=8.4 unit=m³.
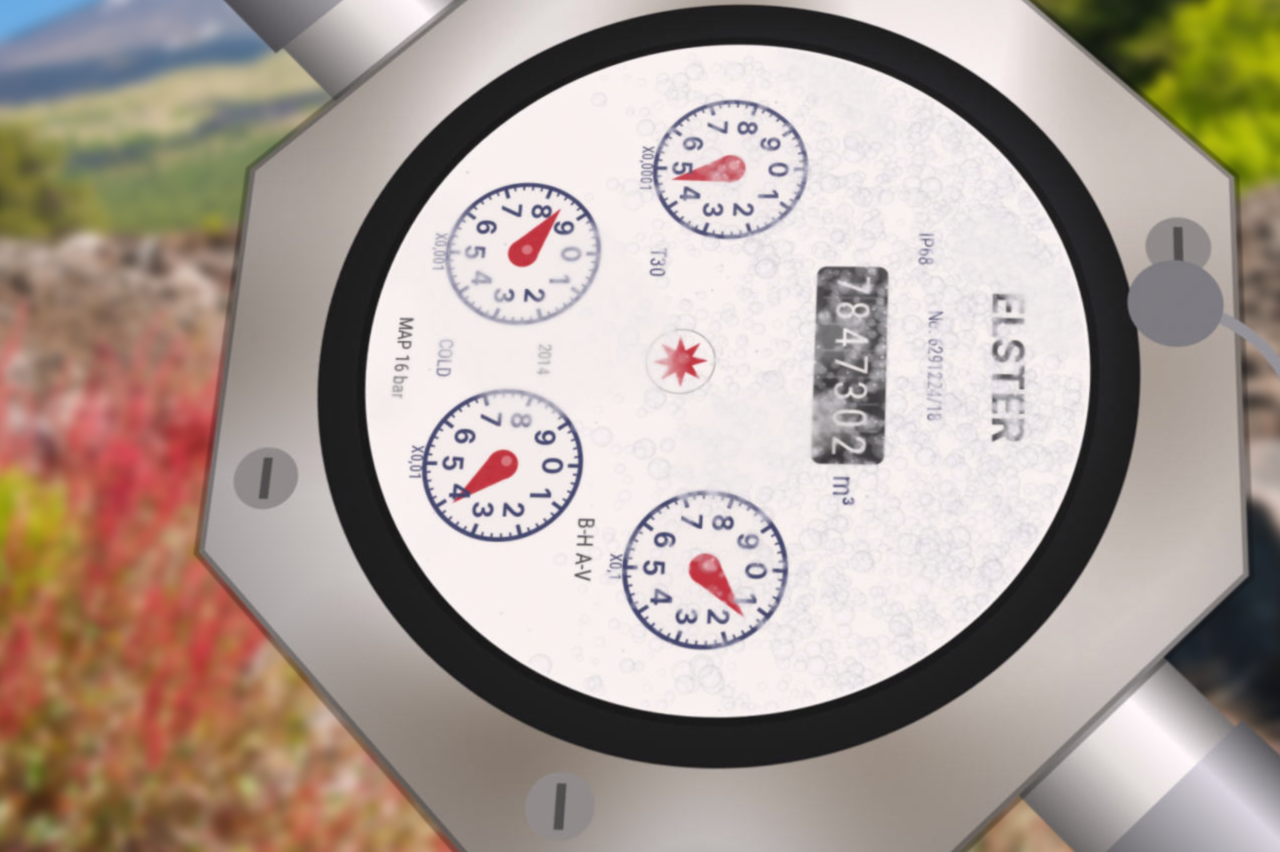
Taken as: value=7847302.1384 unit=m³
